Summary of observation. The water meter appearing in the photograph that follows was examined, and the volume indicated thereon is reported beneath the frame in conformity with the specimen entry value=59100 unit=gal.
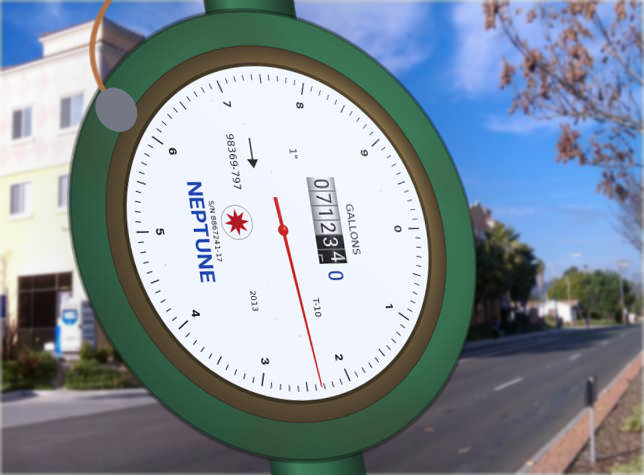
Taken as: value=712342.3 unit=gal
